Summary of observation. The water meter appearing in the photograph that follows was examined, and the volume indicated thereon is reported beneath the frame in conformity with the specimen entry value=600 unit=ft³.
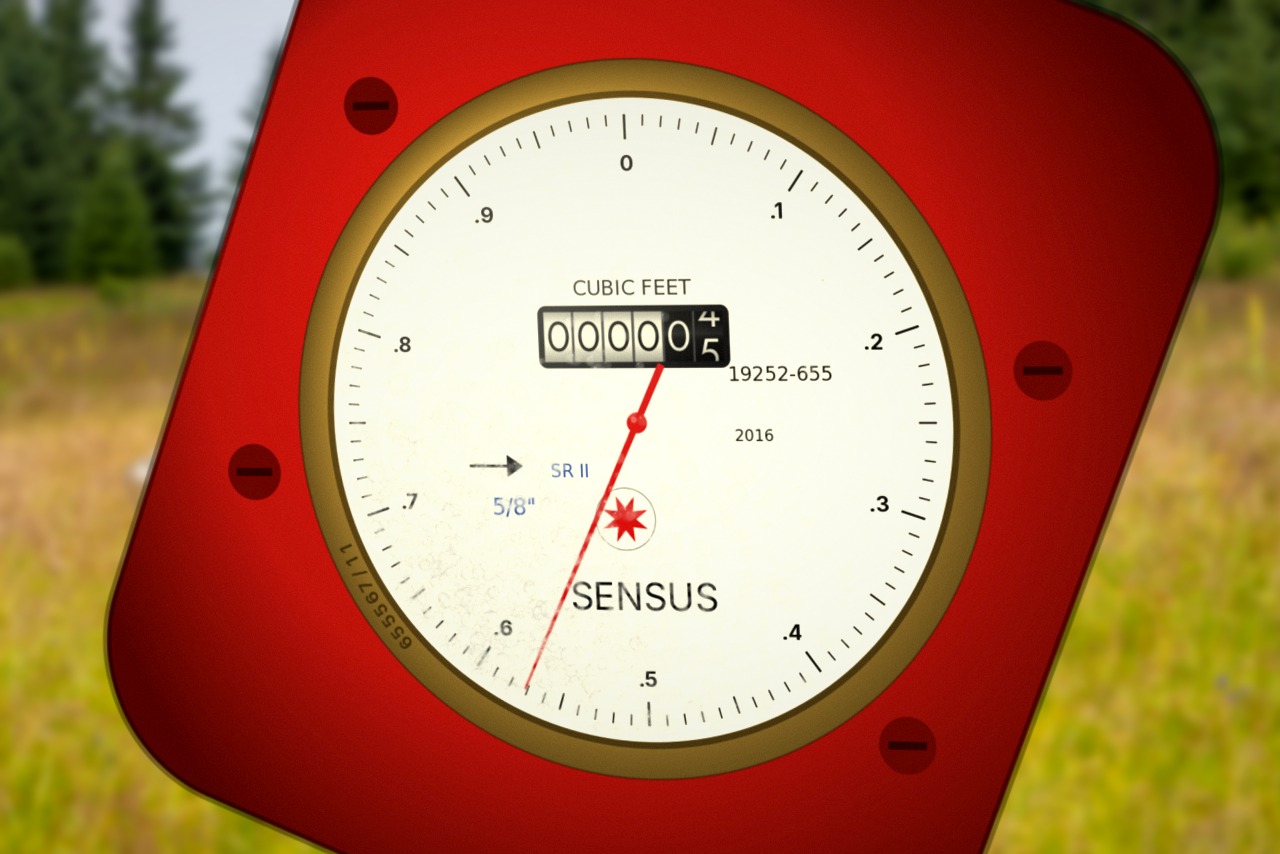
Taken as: value=4.57 unit=ft³
